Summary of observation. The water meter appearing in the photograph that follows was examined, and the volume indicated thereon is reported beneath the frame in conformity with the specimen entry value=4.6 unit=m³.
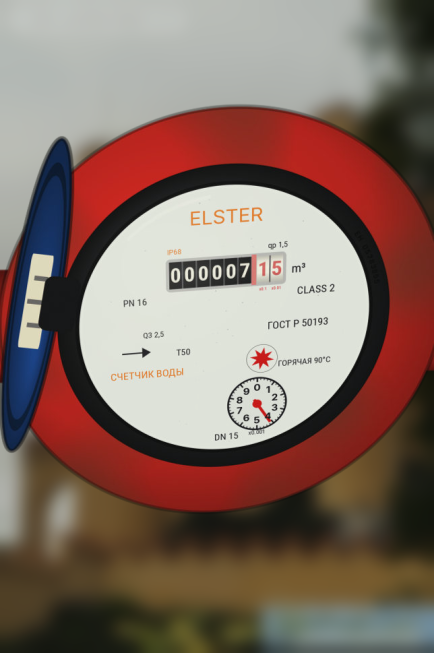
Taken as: value=7.154 unit=m³
